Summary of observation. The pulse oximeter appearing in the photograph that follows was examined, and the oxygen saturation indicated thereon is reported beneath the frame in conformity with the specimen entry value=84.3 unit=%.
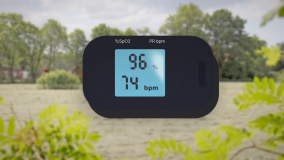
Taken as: value=96 unit=%
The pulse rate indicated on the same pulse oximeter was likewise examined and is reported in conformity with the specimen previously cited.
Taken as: value=74 unit=bpm
